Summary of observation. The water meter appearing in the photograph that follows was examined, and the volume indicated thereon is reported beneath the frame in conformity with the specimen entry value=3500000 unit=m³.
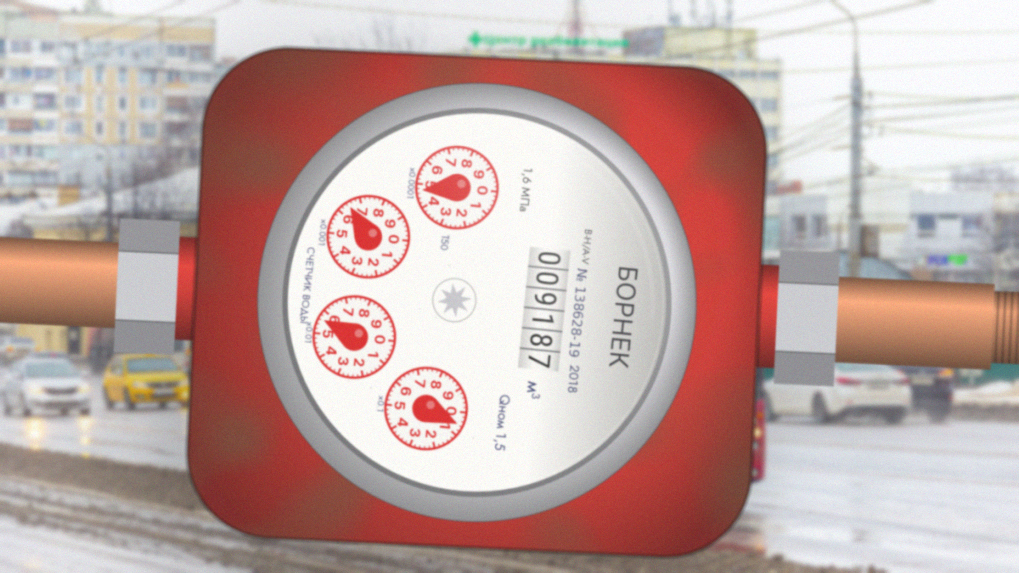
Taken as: value=9187.0564 unit=m³
